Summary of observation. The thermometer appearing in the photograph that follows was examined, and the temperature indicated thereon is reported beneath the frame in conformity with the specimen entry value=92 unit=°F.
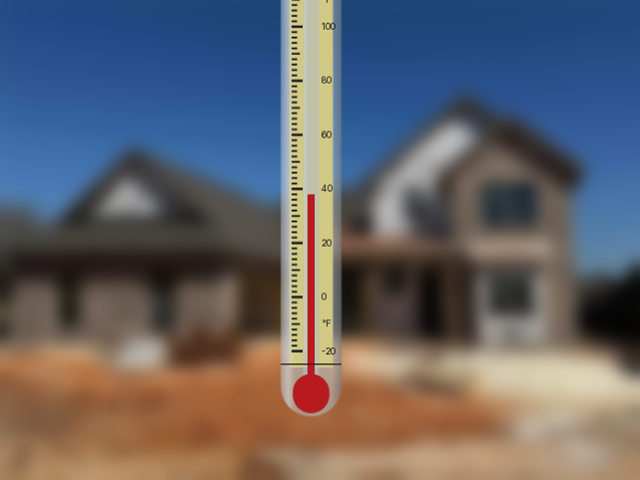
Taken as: value=38 unit=°F
